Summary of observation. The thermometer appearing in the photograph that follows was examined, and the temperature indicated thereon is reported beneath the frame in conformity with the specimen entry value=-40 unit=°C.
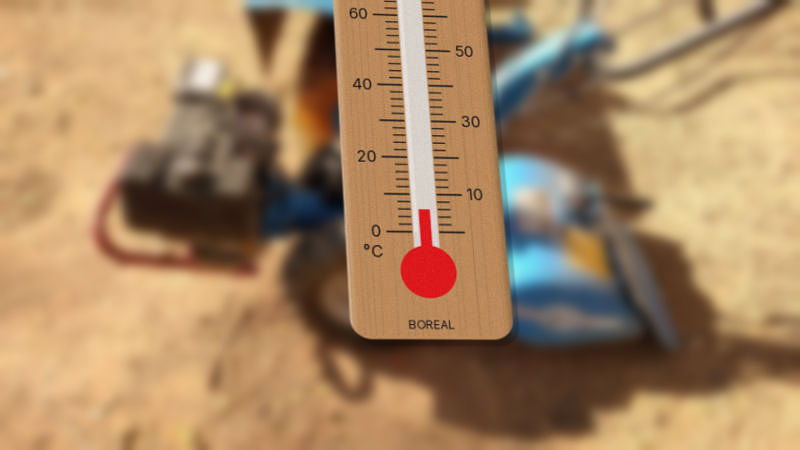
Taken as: value=6 unit=°C
